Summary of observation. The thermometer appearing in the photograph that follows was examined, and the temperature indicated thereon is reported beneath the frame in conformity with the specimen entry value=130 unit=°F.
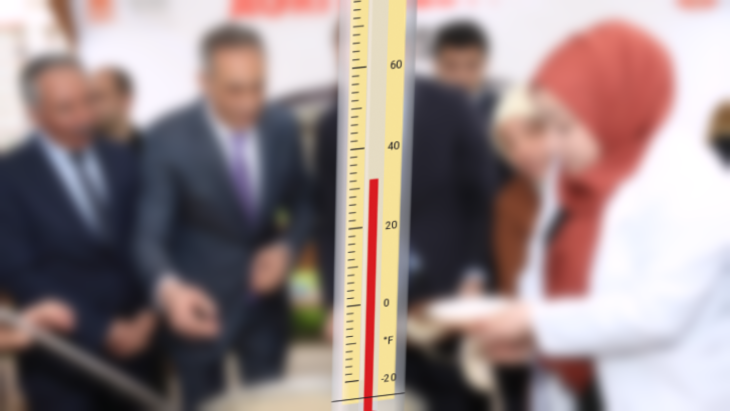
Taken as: value=32 unit=°F
